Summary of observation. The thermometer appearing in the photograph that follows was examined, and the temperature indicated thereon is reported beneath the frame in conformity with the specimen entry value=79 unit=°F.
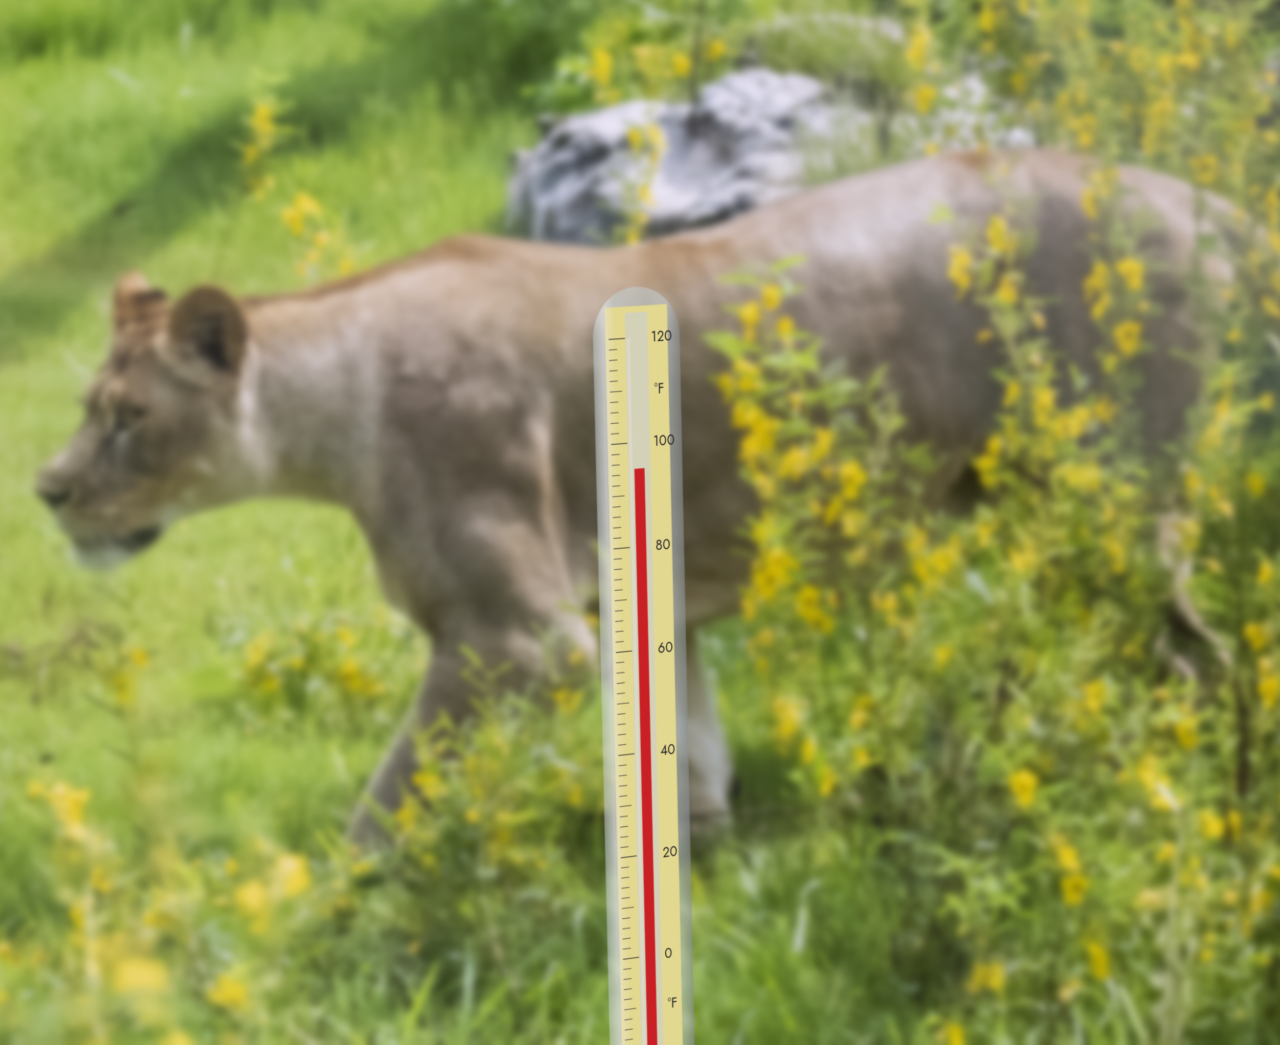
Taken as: value=95 unit=°F
